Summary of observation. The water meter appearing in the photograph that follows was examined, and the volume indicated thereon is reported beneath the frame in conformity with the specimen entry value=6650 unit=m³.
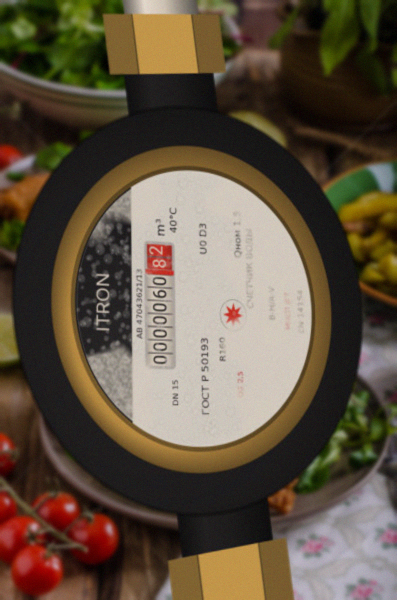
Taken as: value=60.82 unit=m³
